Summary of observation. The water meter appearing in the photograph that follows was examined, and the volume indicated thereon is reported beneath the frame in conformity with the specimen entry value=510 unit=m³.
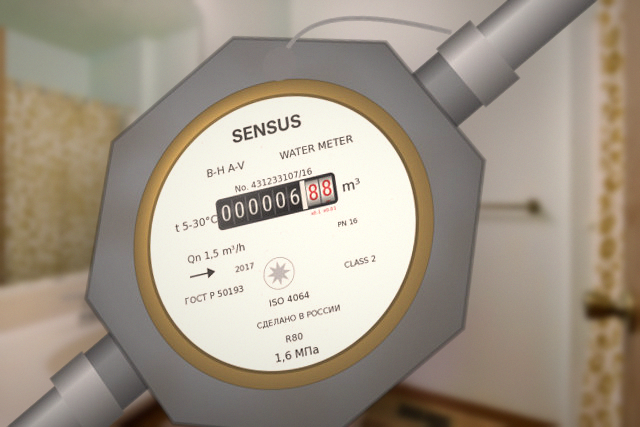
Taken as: value=6.88 unit=m³
